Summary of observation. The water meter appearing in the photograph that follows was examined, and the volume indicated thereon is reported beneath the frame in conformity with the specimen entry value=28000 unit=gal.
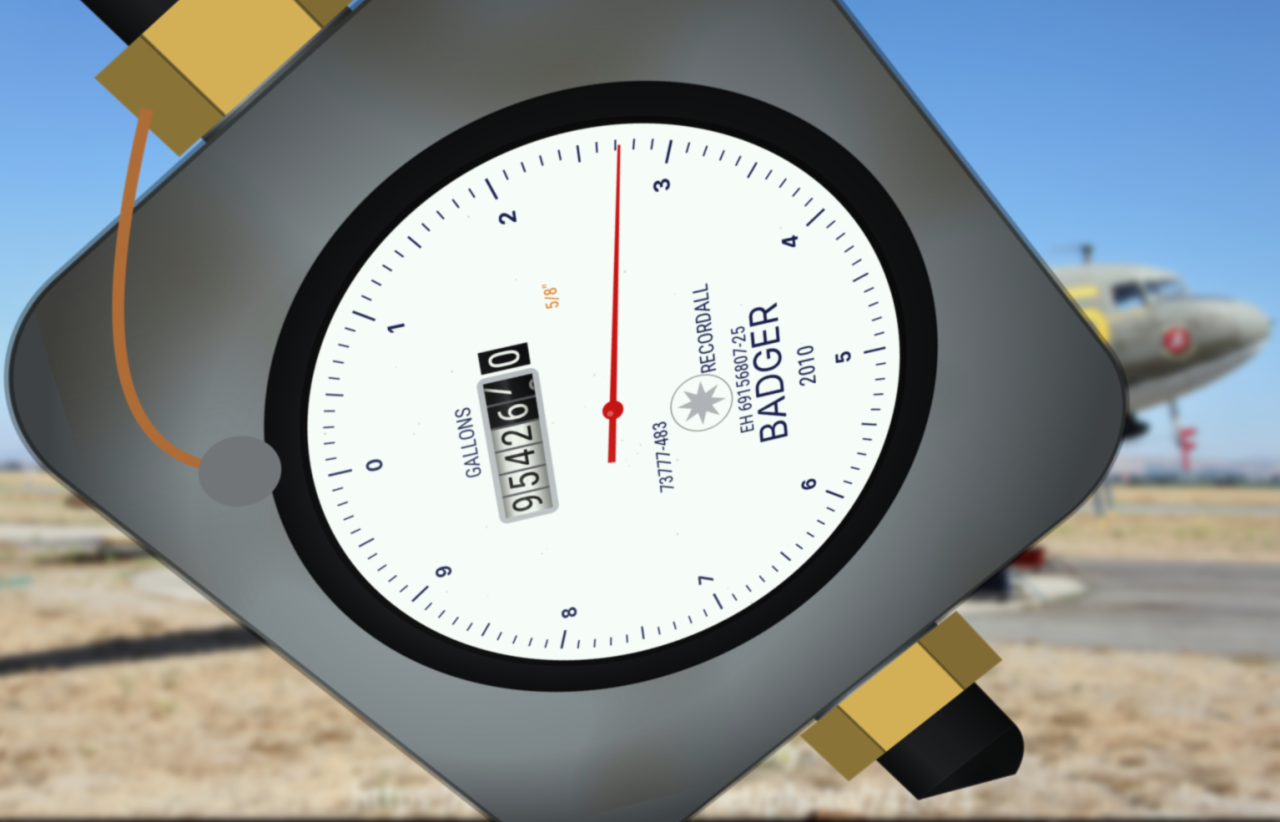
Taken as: value=9542672.7 unit=gal
